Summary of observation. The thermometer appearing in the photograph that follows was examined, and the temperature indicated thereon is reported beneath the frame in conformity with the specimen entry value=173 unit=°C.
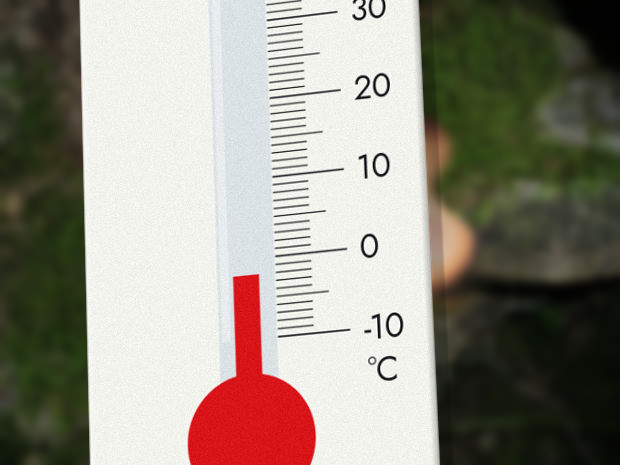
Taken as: value=-2 unit=°C
